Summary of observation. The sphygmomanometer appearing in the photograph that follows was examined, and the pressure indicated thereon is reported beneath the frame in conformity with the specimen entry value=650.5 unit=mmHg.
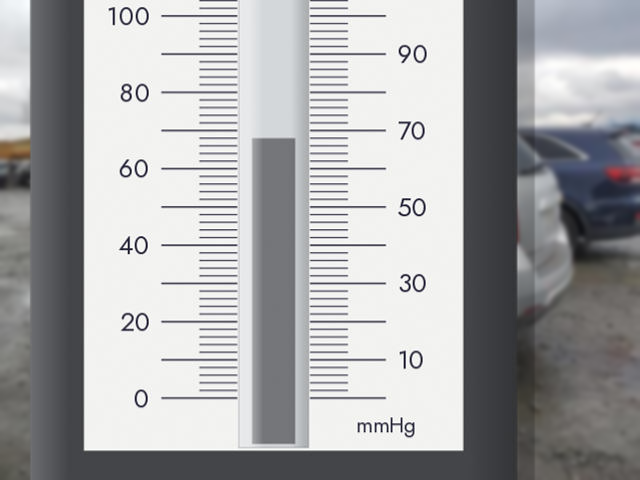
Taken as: value=68 unit=mmHg
